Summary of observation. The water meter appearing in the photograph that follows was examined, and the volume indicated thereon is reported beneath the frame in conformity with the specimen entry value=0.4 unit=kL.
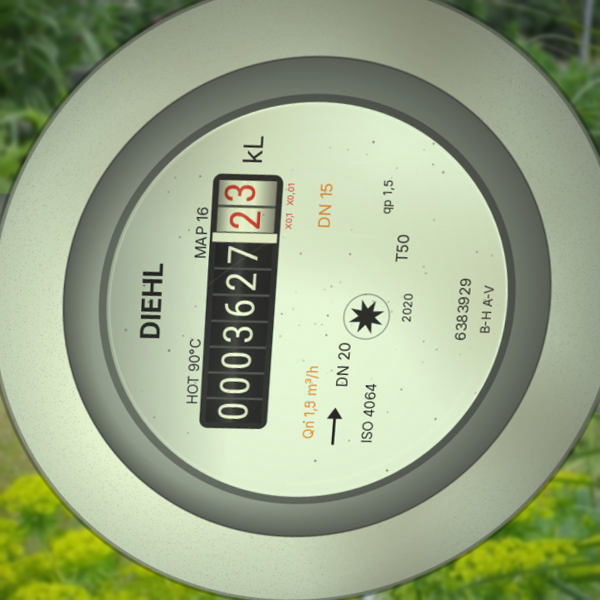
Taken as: value=3627.23 unit=kL
